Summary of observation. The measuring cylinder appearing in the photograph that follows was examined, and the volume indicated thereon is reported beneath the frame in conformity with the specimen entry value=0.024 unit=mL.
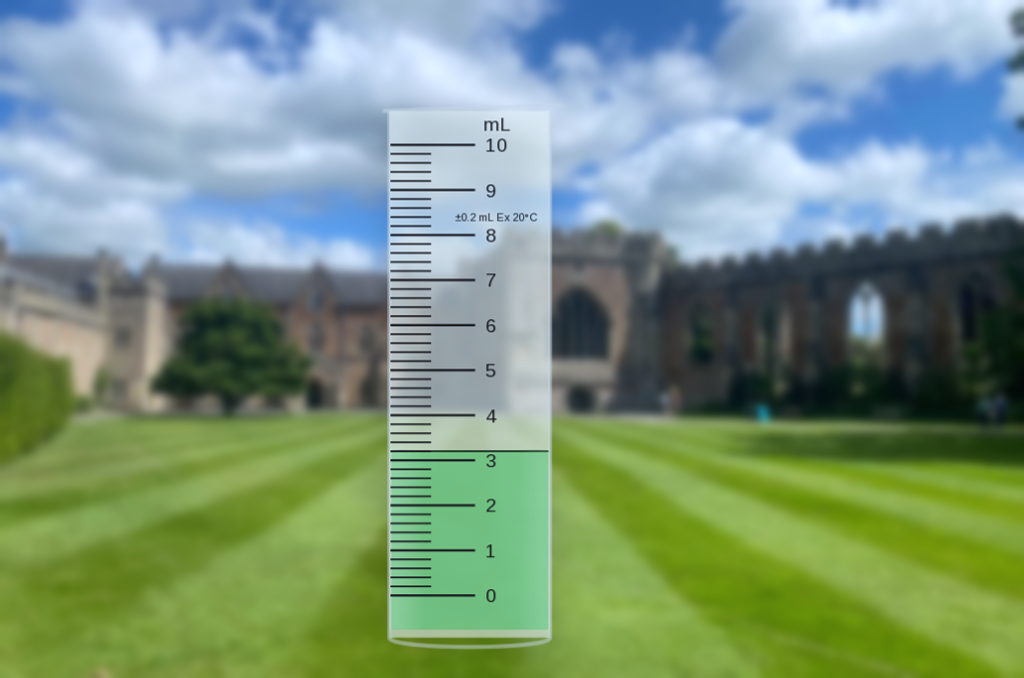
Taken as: value=3.2 unit=mL
